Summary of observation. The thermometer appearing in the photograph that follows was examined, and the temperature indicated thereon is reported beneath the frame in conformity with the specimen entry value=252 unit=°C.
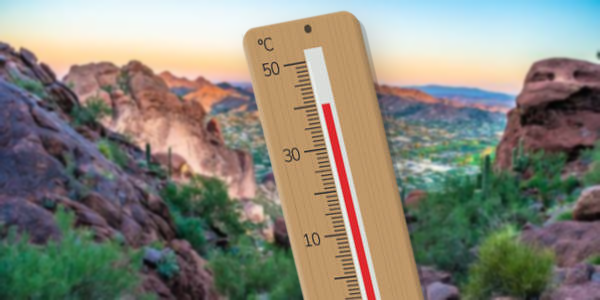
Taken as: value=40 unit=°C
